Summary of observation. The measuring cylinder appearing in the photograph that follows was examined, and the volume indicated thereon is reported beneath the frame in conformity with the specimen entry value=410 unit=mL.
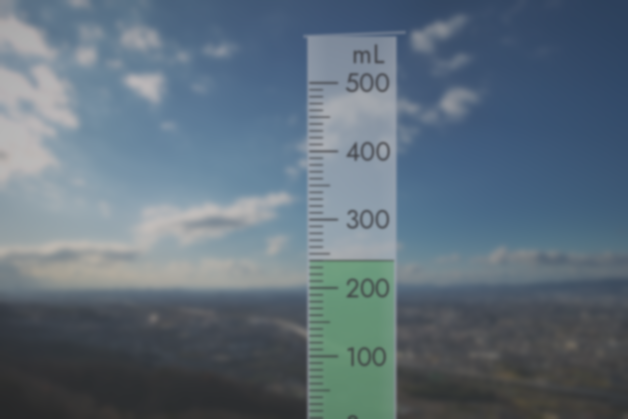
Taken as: value=240 unit=mL
